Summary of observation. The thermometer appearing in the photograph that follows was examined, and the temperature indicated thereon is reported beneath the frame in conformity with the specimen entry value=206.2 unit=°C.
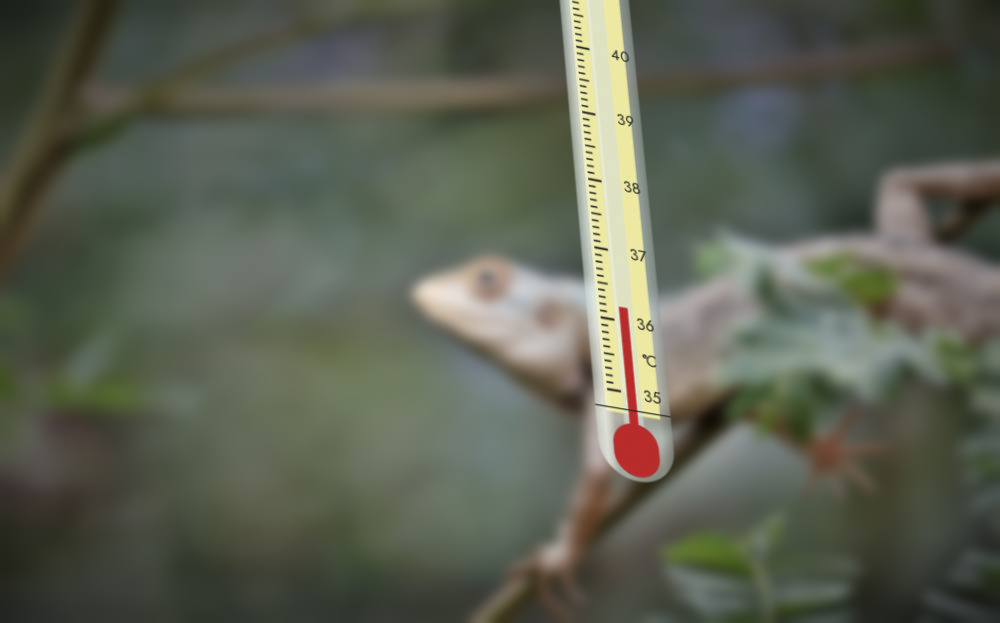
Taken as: value=36.2 unit=°C
